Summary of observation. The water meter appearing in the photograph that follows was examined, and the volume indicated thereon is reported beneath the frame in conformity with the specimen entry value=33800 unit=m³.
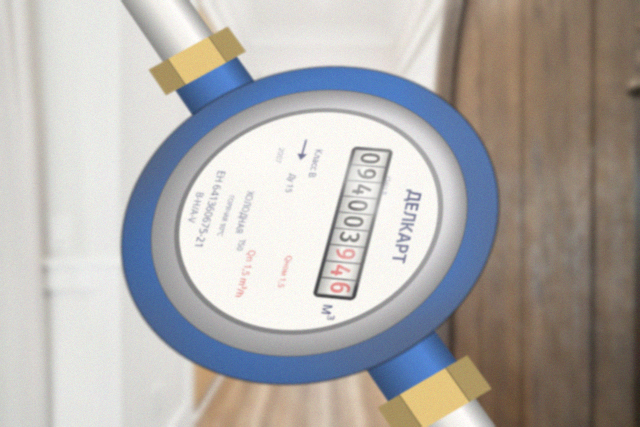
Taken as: value=94003.946 unit=m³
